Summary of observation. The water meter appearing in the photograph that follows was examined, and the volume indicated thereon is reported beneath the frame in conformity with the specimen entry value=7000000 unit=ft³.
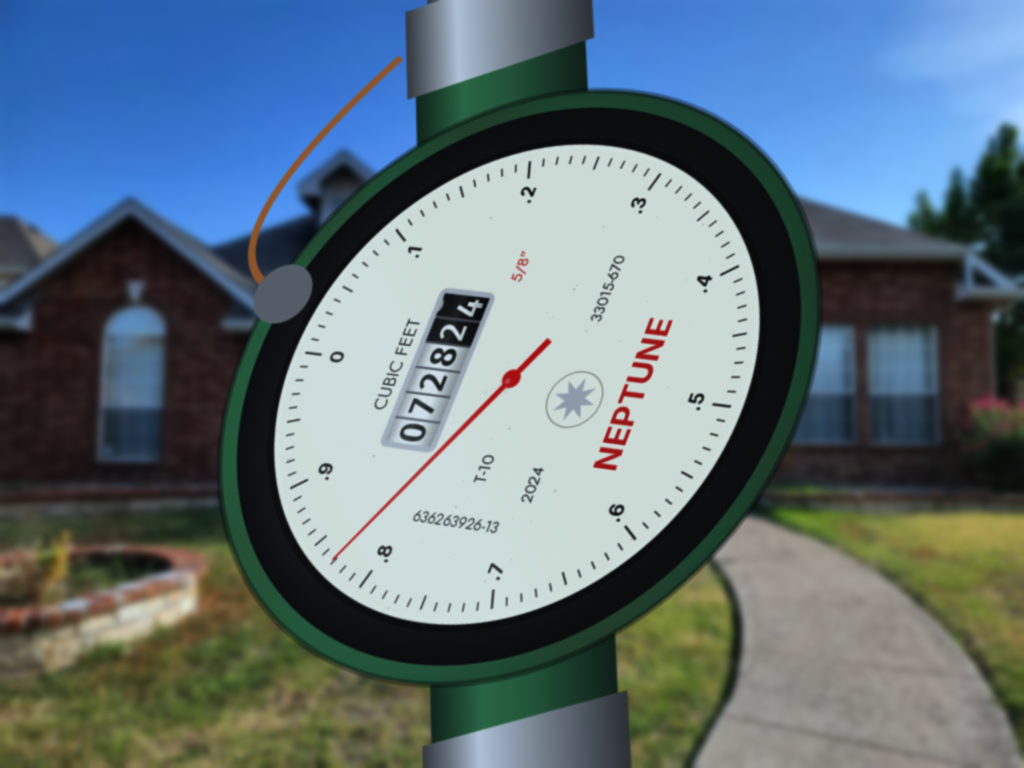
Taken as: value=72823.83 unit=ft³
